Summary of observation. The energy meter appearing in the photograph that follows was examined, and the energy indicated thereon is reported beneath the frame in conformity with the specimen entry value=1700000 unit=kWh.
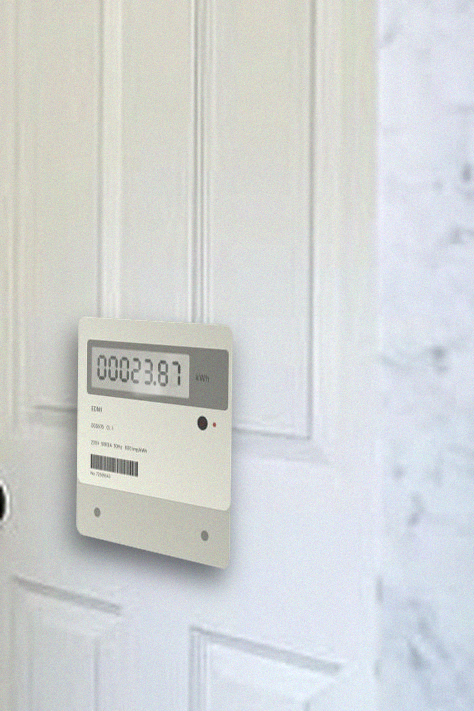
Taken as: value=23.87 unit=kWh
